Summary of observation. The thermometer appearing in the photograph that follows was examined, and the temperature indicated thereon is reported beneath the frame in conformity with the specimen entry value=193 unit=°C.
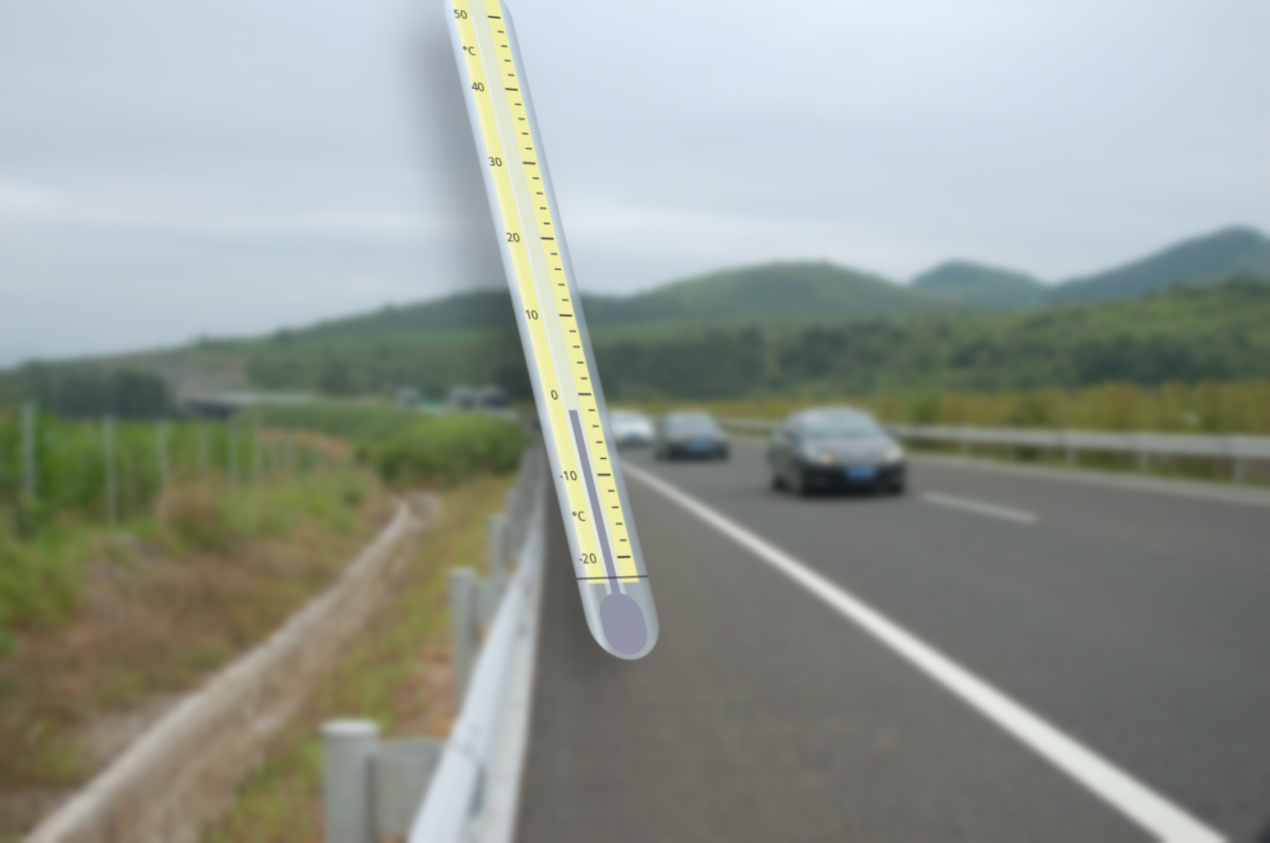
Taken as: value=-2 unit=°C
